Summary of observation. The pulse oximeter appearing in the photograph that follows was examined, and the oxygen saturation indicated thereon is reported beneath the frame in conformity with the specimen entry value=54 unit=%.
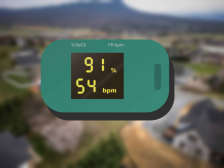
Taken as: value=91 unit=%
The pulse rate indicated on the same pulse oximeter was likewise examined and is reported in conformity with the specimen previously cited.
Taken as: value=54 unit=bpm
